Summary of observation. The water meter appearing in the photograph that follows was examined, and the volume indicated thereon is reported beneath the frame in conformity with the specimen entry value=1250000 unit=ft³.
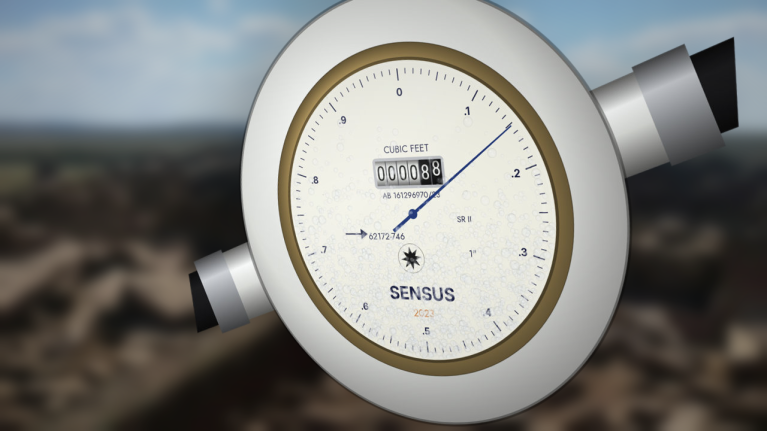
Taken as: value=88.15 unit=ft³
